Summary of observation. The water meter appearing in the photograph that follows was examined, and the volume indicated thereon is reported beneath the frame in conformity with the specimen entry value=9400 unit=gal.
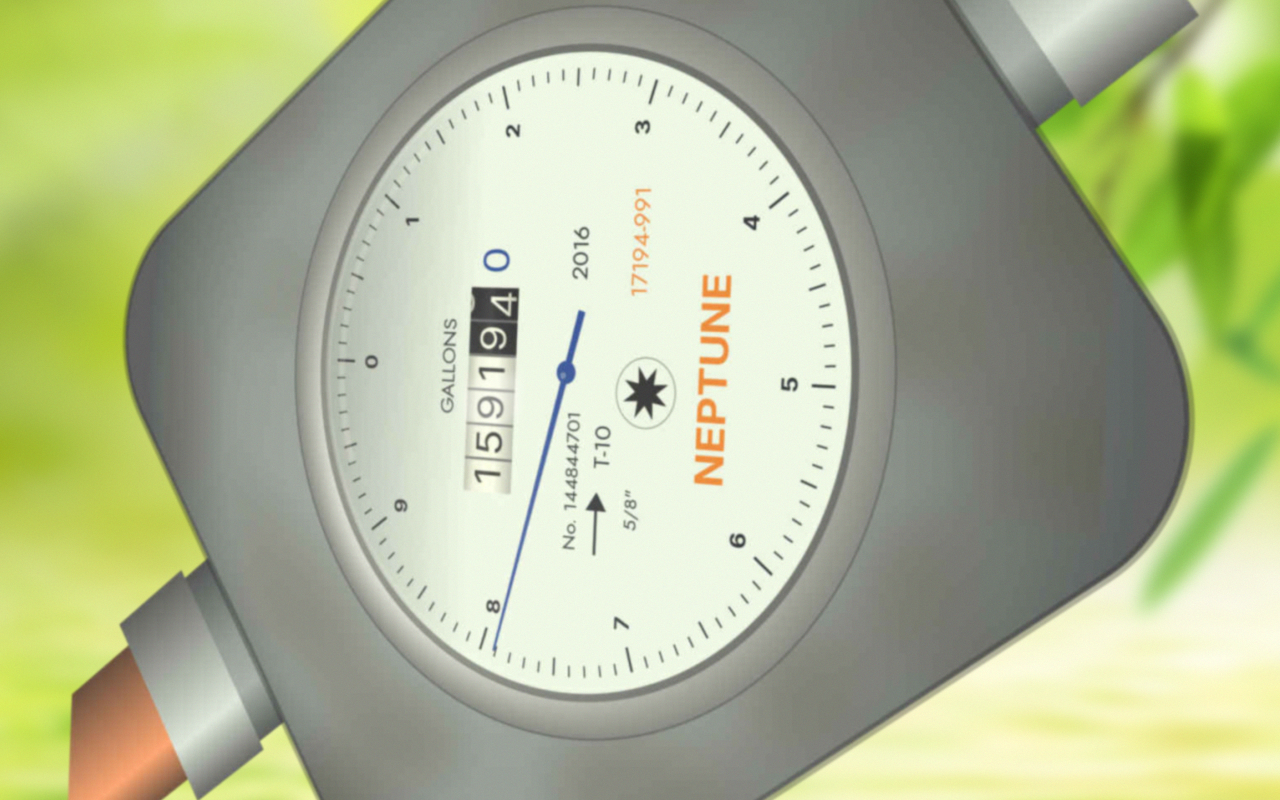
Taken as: value=1591937.9 unit=gal
